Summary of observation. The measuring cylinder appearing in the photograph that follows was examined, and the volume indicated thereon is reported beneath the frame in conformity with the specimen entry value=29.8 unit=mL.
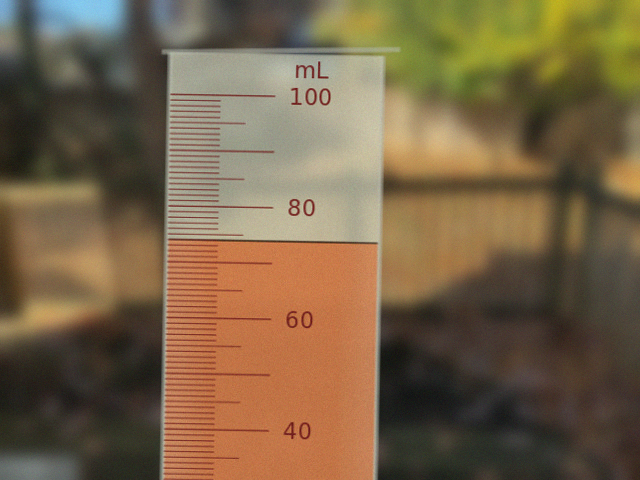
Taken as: value=74 unit=mL
